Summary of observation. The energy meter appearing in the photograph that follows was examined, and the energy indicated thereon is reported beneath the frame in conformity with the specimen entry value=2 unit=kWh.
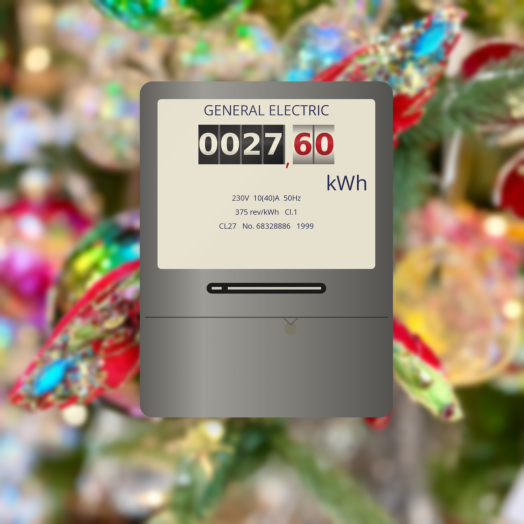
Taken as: value=27.60 unit=kWh
